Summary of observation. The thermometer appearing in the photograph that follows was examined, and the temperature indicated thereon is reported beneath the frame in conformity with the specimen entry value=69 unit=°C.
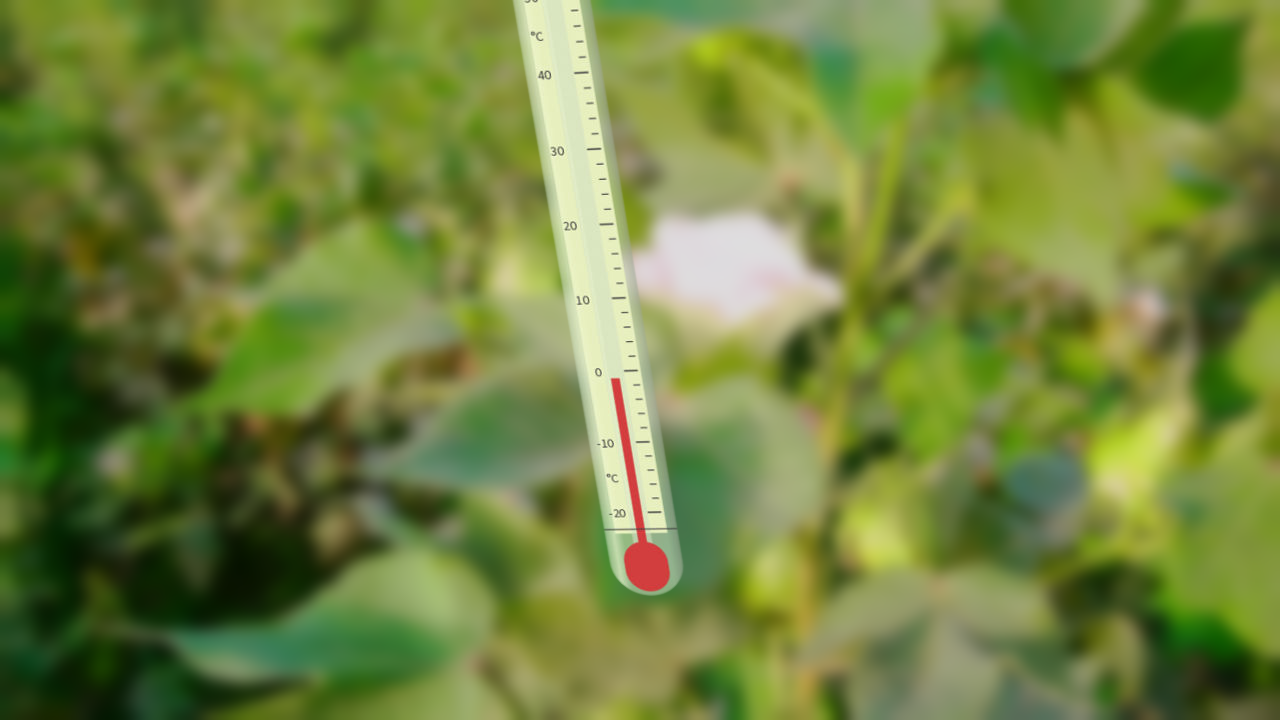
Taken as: value=-1 unit=°C
